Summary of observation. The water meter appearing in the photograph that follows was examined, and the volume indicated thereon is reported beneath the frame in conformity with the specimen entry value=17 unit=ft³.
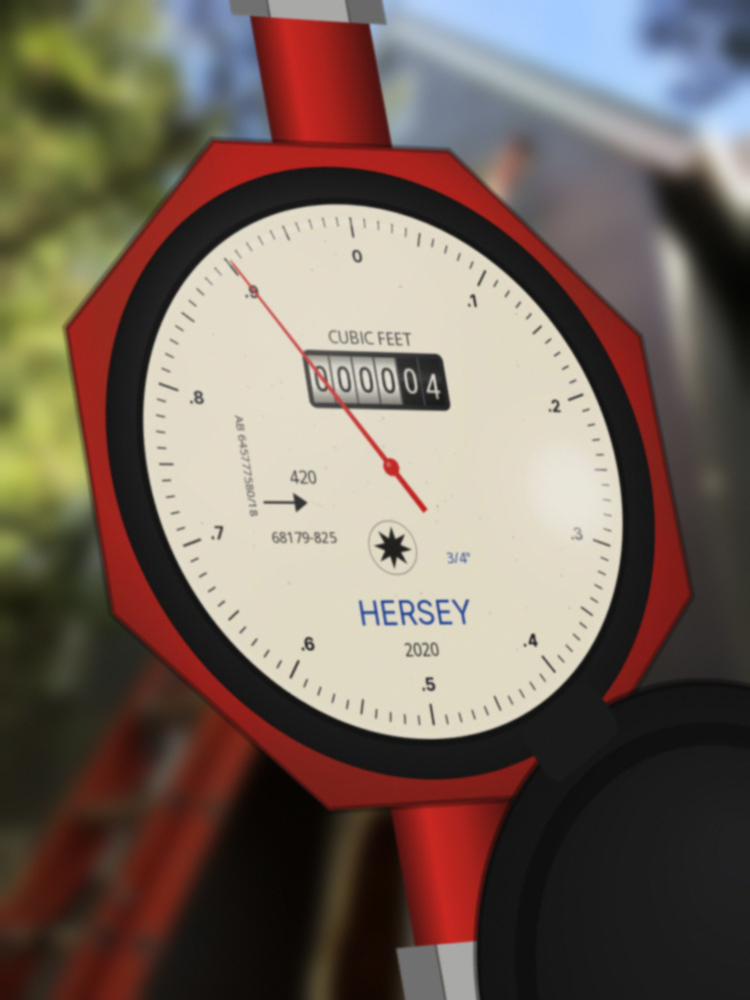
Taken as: value=3.90 unit=ft³
